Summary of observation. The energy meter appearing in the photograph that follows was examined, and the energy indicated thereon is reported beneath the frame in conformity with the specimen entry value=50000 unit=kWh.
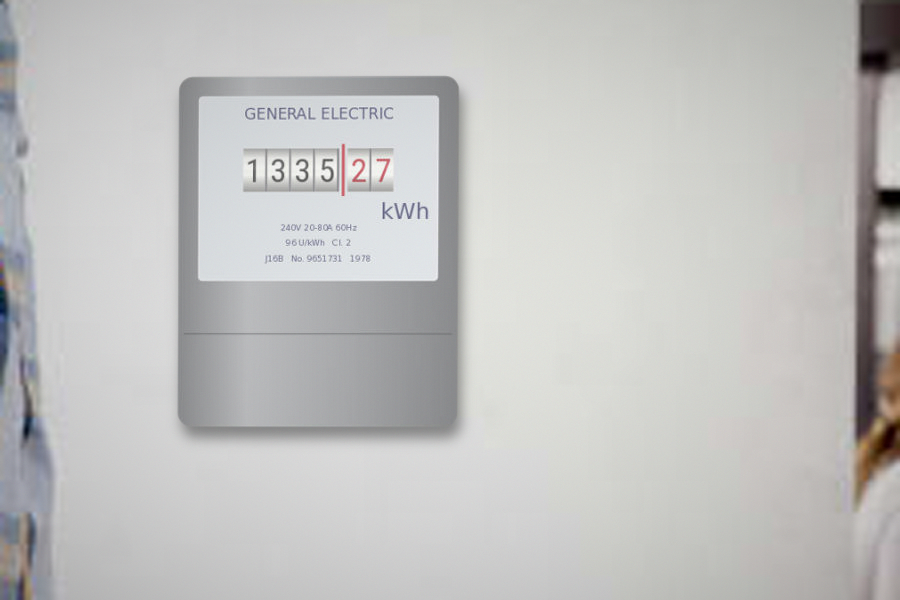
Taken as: value=1335.27 unit=kWh
